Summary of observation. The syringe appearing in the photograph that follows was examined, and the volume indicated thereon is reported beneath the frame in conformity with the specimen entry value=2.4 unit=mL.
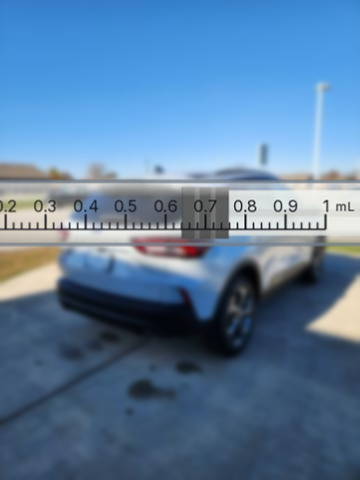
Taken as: value=0.64 unit=mL
